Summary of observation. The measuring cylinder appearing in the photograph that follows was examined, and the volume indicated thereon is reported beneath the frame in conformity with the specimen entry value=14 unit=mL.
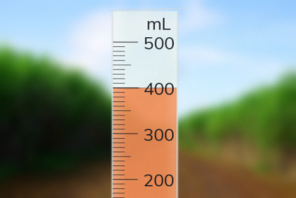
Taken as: value=400 unit=mL
